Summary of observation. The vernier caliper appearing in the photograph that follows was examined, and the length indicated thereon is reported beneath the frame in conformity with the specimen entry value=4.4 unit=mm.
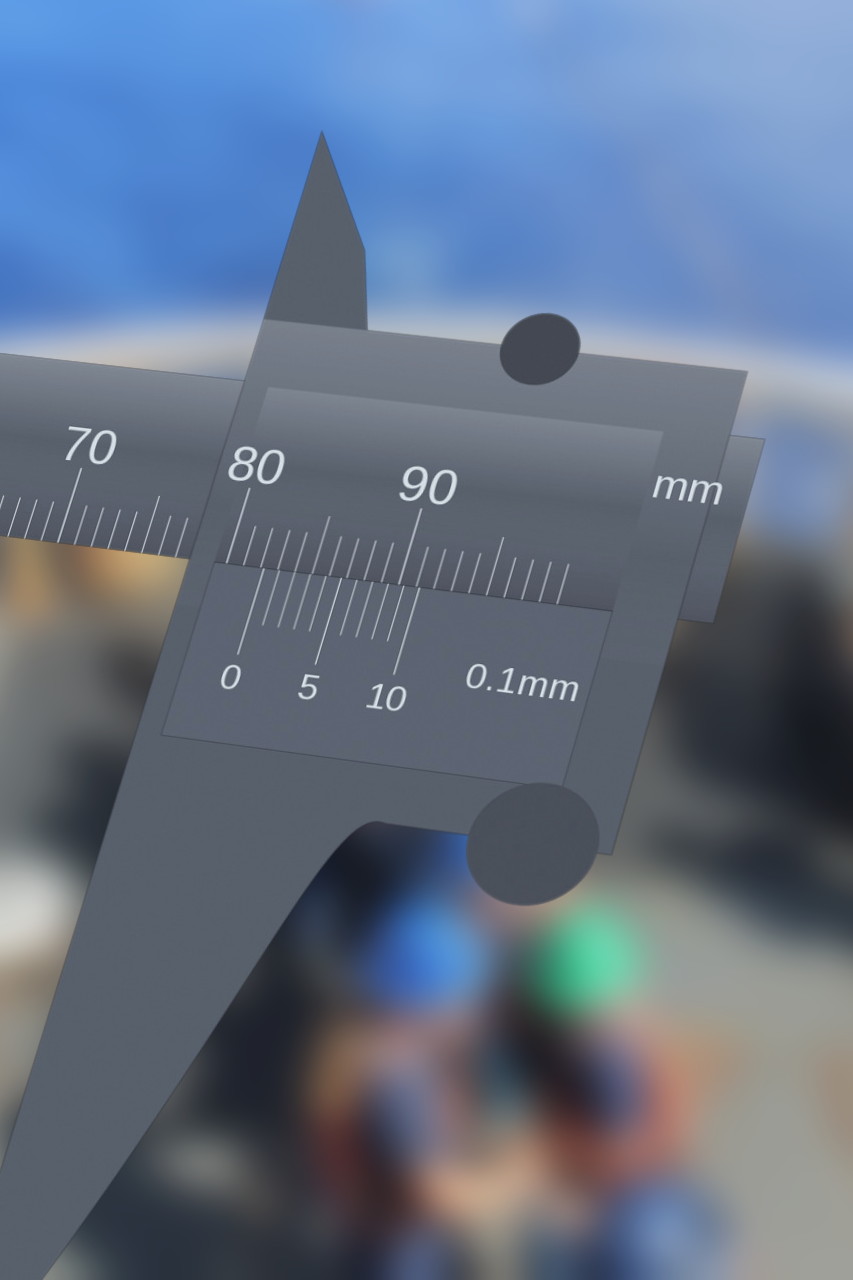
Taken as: value=82.2 unit=mm
